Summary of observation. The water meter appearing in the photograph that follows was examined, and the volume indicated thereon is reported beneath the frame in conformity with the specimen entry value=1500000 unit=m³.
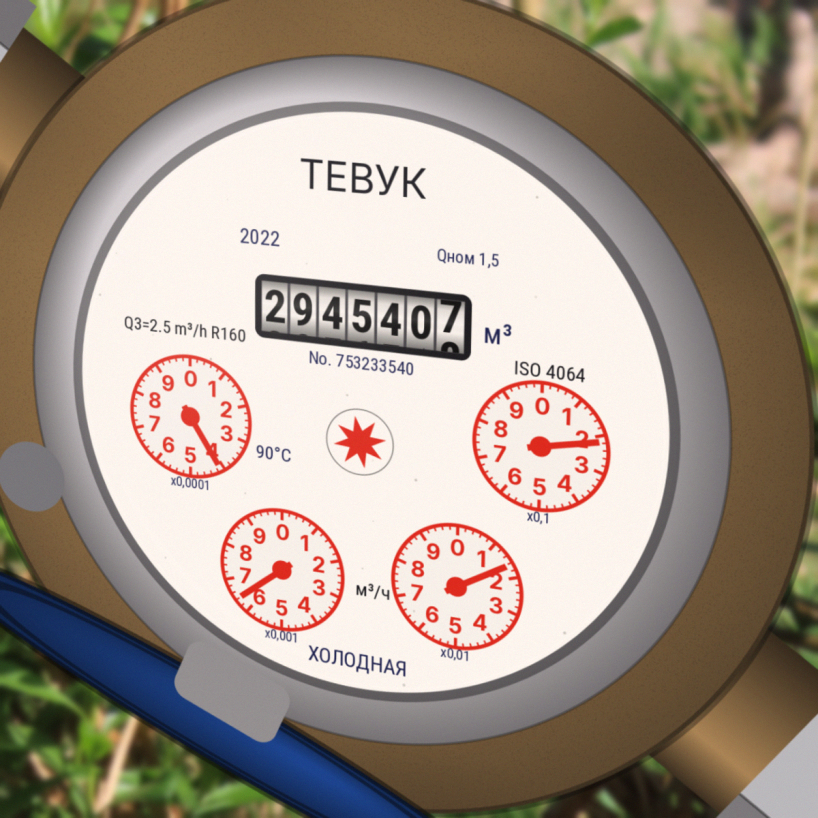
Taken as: value=2945407.2164 unit=m³
